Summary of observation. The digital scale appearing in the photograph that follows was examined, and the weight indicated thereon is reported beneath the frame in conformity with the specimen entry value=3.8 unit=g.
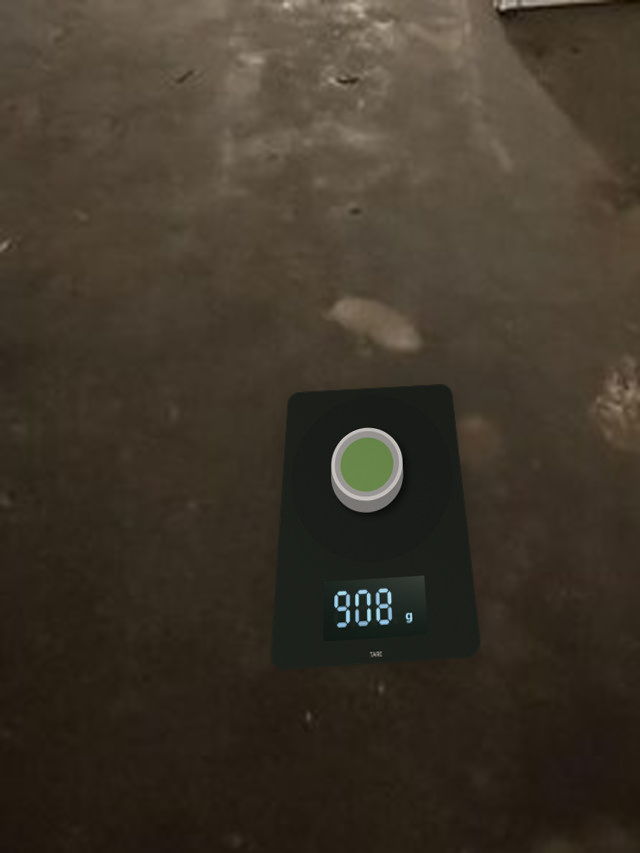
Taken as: value=908 unit=g
